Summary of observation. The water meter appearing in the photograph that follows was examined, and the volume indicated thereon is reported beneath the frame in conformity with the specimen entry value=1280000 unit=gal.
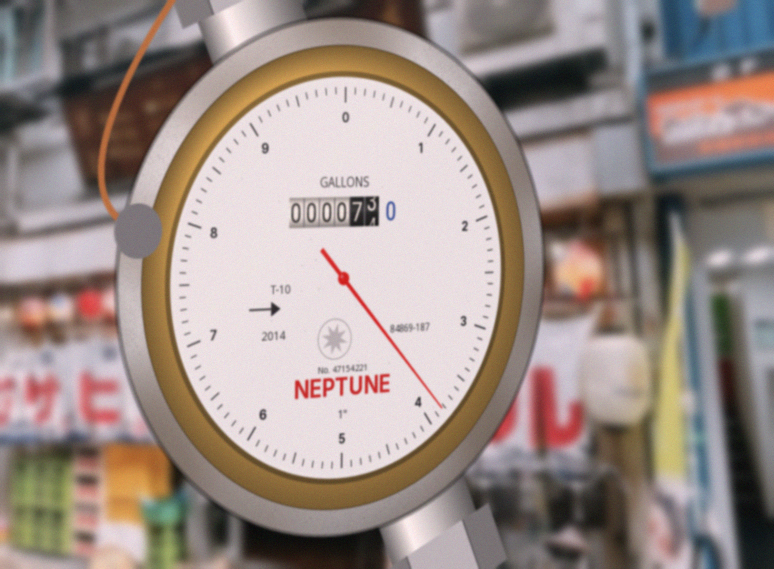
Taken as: value=733.8 unit=gal
